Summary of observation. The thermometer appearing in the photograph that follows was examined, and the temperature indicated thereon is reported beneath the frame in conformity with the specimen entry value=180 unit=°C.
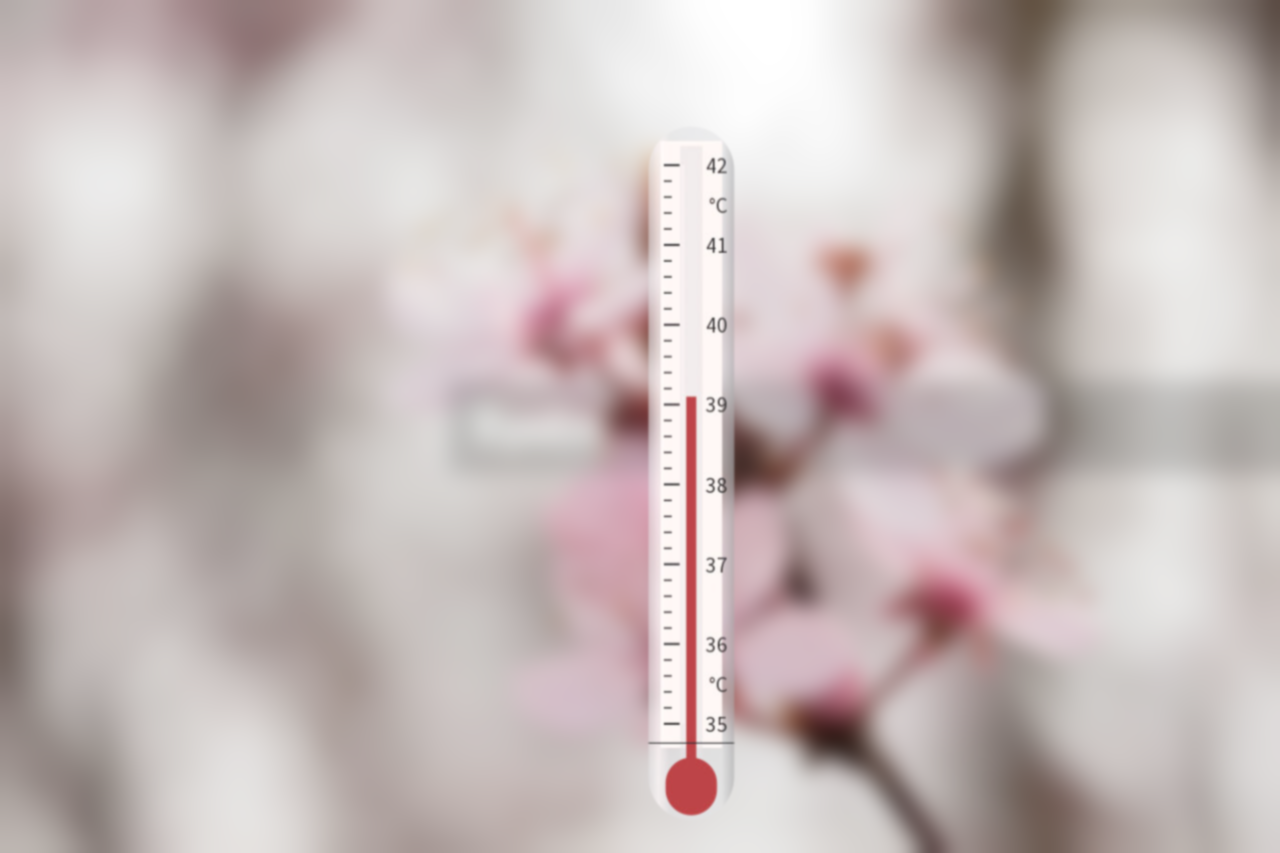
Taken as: value=39.1 unit=°C
